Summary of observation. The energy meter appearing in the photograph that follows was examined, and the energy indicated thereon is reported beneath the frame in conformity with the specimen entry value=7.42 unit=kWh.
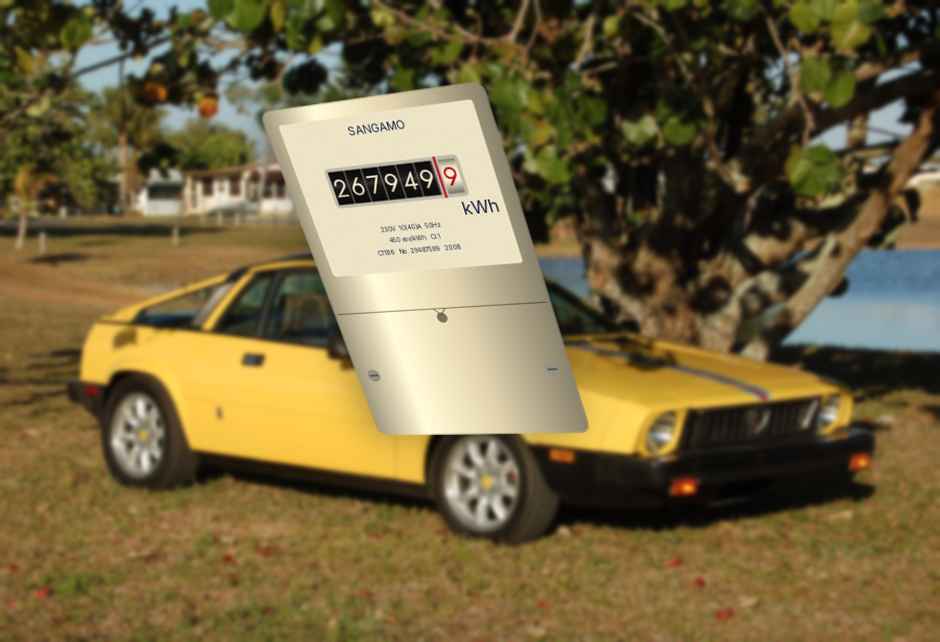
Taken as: value=267949.9 unit=kWh
